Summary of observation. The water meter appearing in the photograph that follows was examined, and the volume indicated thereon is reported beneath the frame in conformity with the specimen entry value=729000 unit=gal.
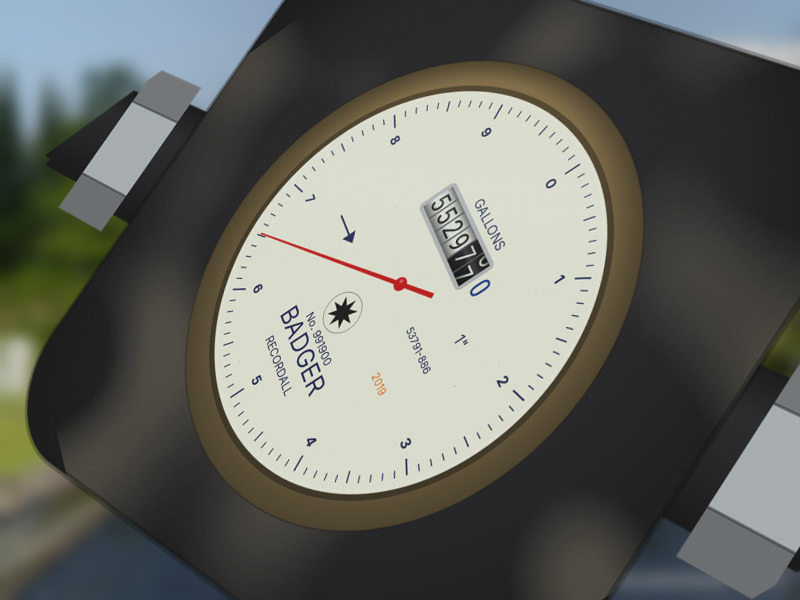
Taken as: value=5529766.5 unit=gal
